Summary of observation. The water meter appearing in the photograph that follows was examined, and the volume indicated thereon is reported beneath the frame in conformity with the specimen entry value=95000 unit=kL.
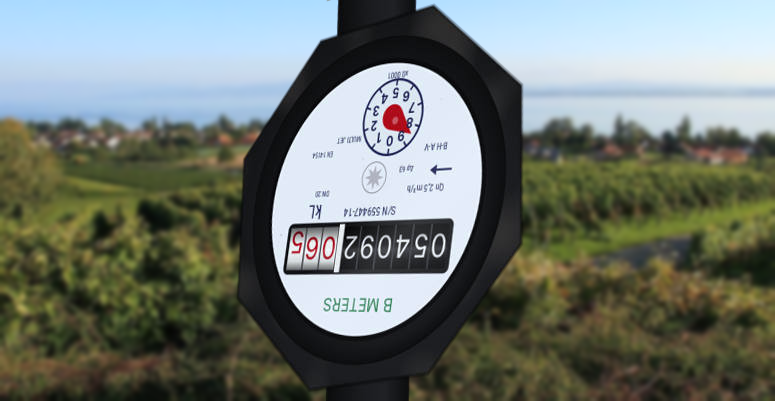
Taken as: value=54092.0648 unit=kL
